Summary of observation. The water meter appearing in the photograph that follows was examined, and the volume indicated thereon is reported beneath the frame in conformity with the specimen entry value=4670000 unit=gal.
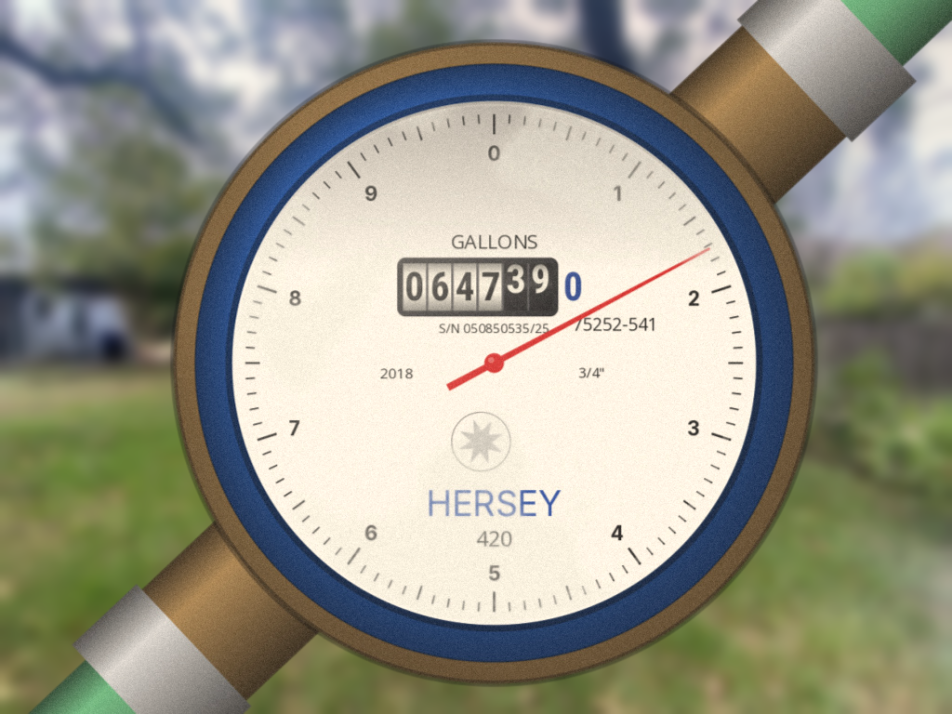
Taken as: value=647391.7 unit=gal
